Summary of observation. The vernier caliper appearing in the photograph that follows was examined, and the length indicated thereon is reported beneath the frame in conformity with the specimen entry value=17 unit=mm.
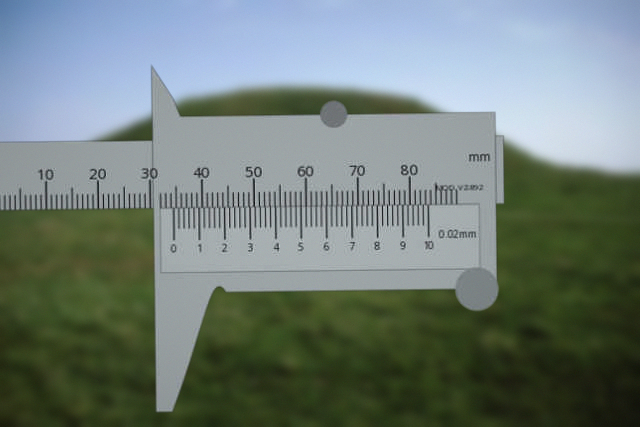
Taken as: value=34.5 unit=mm
